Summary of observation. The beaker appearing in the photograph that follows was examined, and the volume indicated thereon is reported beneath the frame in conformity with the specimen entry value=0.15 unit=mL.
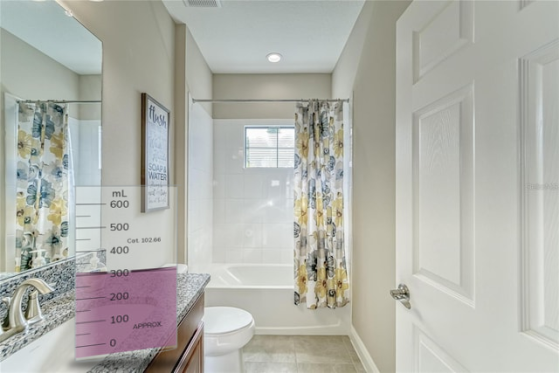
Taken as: value=300 unit=mL
